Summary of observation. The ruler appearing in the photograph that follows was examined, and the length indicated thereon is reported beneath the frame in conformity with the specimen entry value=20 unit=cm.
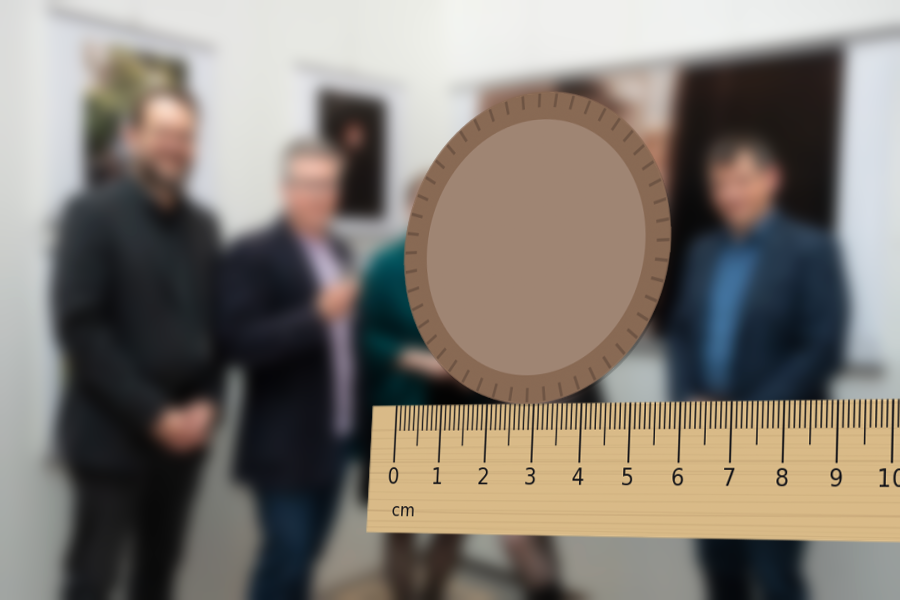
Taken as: value=5.7 unit=cm
